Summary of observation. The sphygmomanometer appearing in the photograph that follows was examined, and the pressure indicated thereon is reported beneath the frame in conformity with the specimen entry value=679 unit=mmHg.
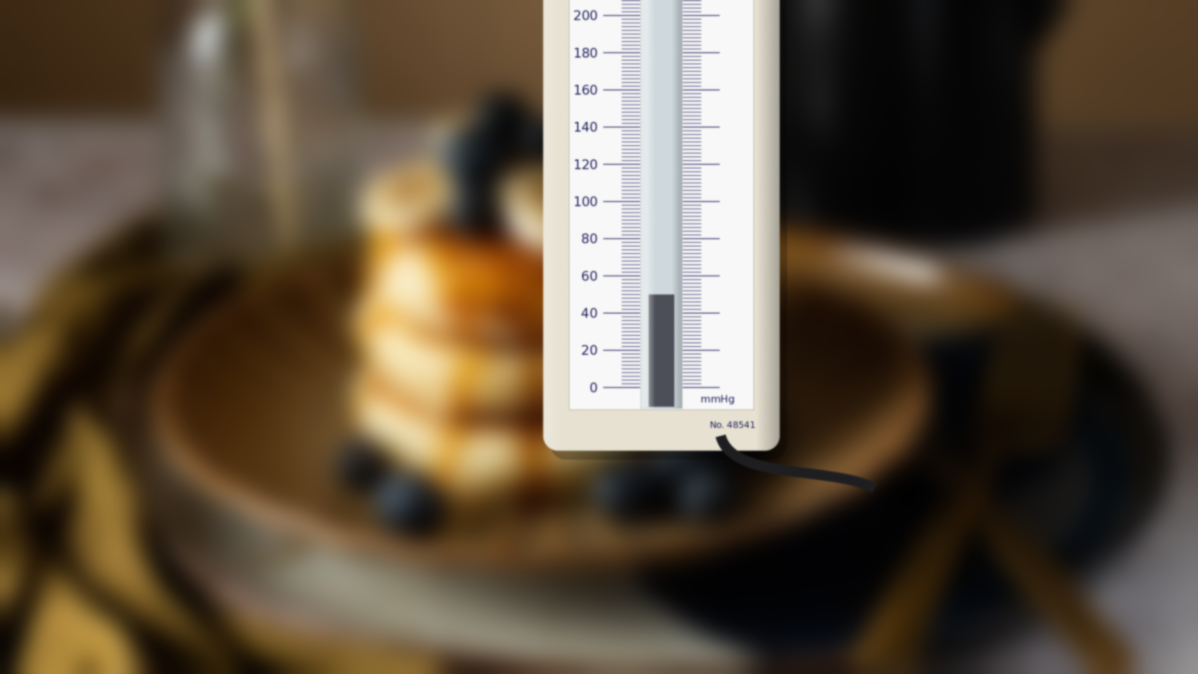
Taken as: value=50 unit=mmHg
